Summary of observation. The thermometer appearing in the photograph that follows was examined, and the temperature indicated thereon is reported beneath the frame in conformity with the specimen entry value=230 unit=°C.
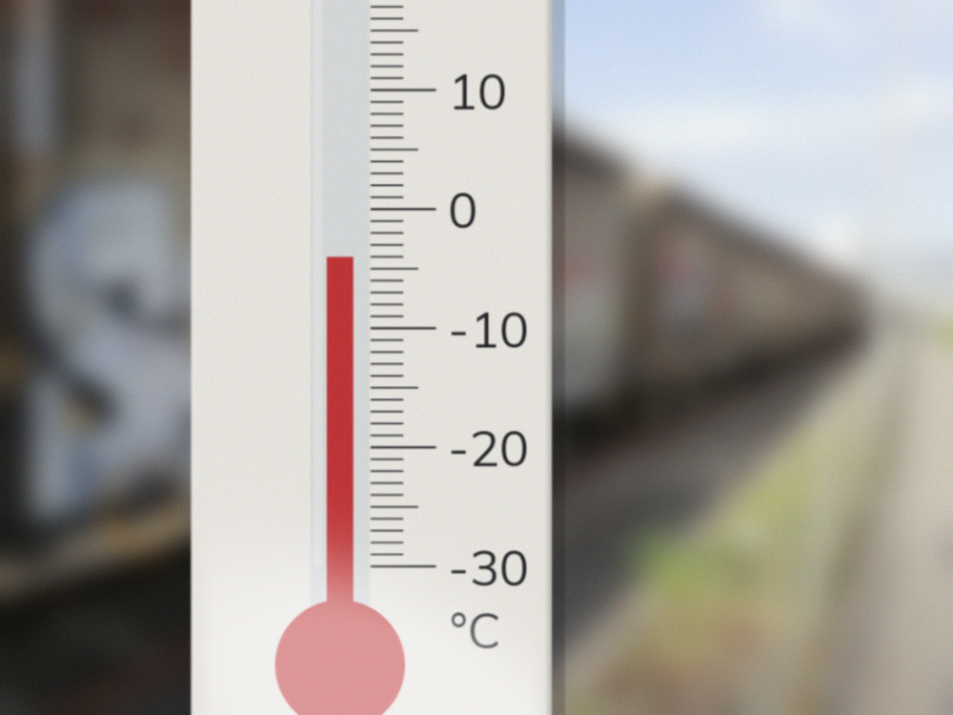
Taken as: value=-4 unit=°C
